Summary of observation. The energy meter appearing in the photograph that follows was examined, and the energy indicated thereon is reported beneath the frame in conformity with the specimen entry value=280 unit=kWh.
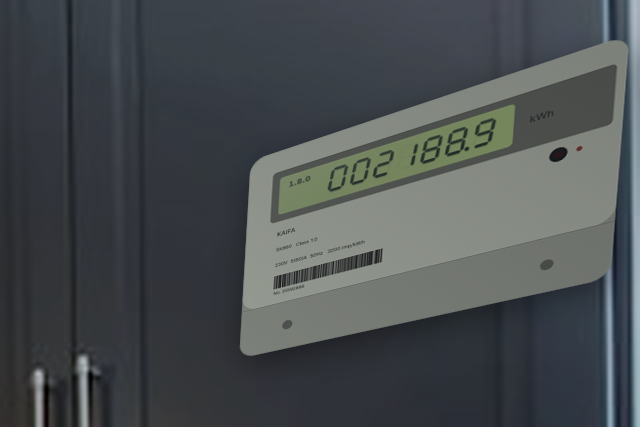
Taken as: value=2188.9 unit=kWh
